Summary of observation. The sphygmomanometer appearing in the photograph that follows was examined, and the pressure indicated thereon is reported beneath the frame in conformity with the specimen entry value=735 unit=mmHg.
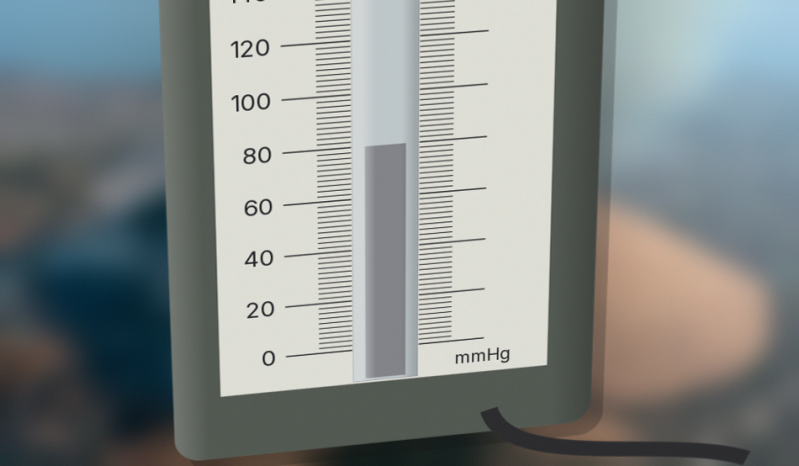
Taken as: value=80 unit=mmHg
